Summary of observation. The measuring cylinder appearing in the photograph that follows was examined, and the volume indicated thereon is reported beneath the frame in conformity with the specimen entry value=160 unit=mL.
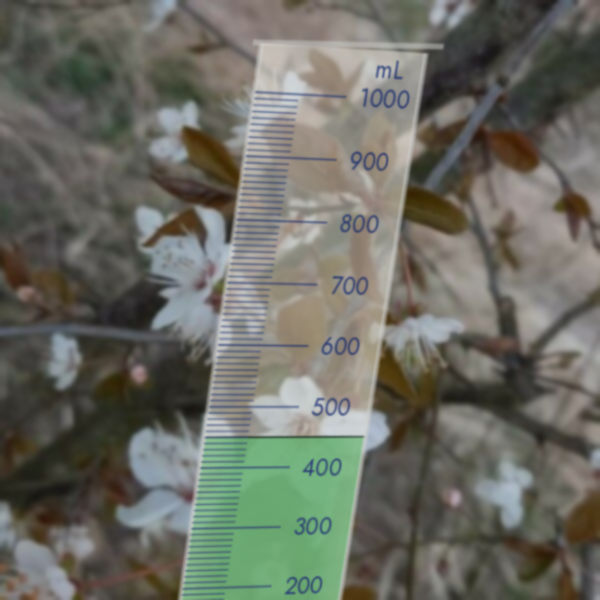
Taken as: value=450 unit=mL
